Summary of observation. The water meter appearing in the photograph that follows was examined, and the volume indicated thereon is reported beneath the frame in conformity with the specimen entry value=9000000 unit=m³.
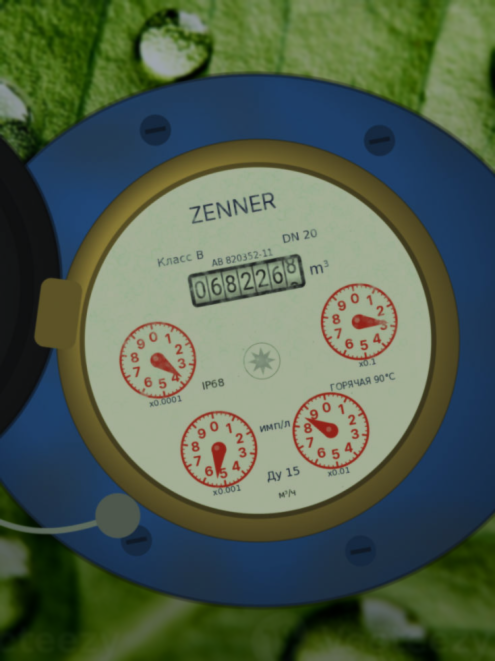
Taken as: value=682268.2853 unit=m³
